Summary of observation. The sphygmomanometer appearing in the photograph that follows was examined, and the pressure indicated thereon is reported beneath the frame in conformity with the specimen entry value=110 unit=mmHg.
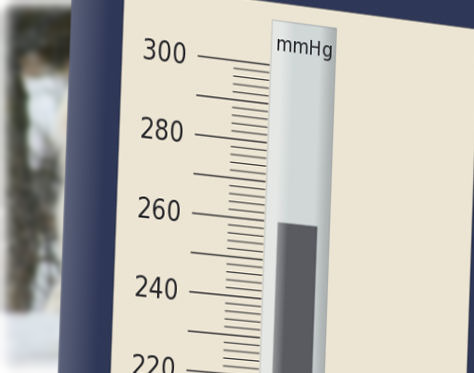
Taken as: value=260 unit=mmHg
